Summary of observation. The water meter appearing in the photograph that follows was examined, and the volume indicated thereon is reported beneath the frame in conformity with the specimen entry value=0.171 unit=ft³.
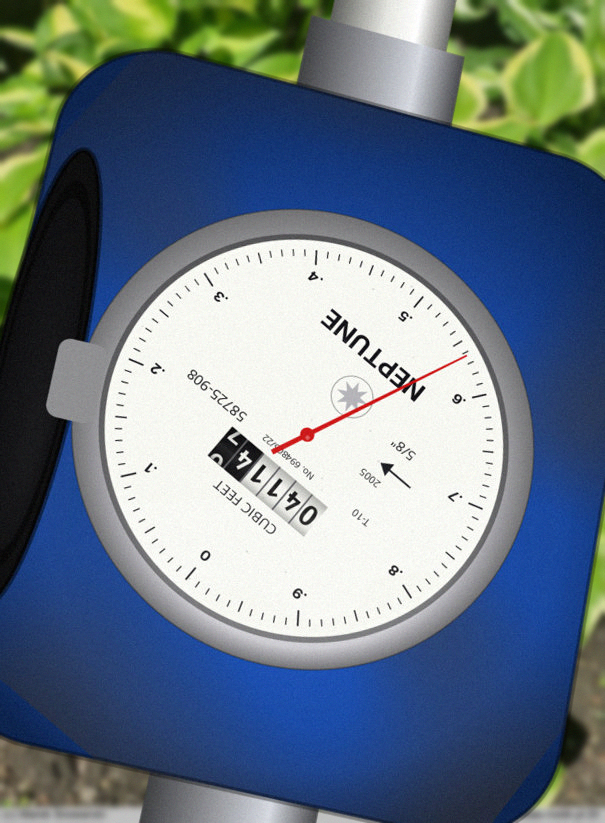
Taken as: value=41146.56 unit=ft³
